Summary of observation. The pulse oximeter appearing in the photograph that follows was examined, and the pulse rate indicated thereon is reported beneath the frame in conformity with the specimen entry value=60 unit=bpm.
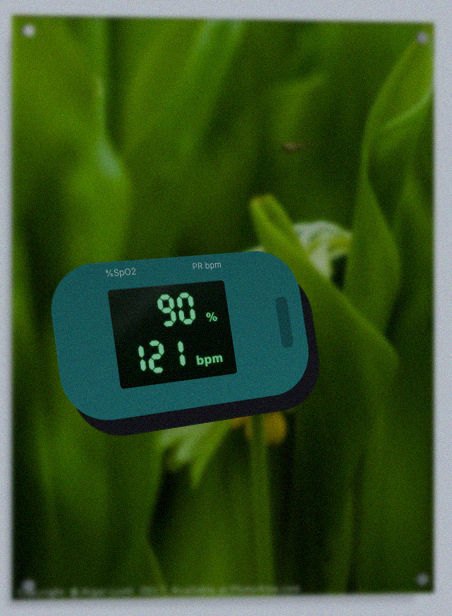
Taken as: value=121 unit=bpm
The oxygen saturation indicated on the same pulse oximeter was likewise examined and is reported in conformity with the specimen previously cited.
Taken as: value=90 unit=%
